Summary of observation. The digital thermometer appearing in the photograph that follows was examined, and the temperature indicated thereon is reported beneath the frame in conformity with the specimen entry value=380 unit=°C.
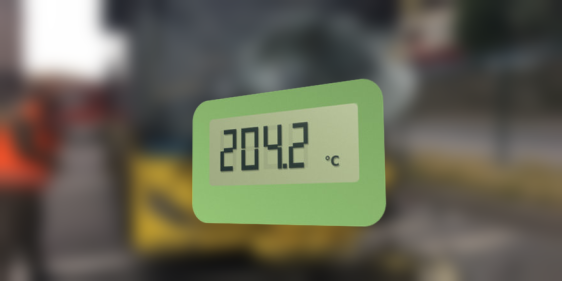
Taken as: value=204.2 unit=°C
